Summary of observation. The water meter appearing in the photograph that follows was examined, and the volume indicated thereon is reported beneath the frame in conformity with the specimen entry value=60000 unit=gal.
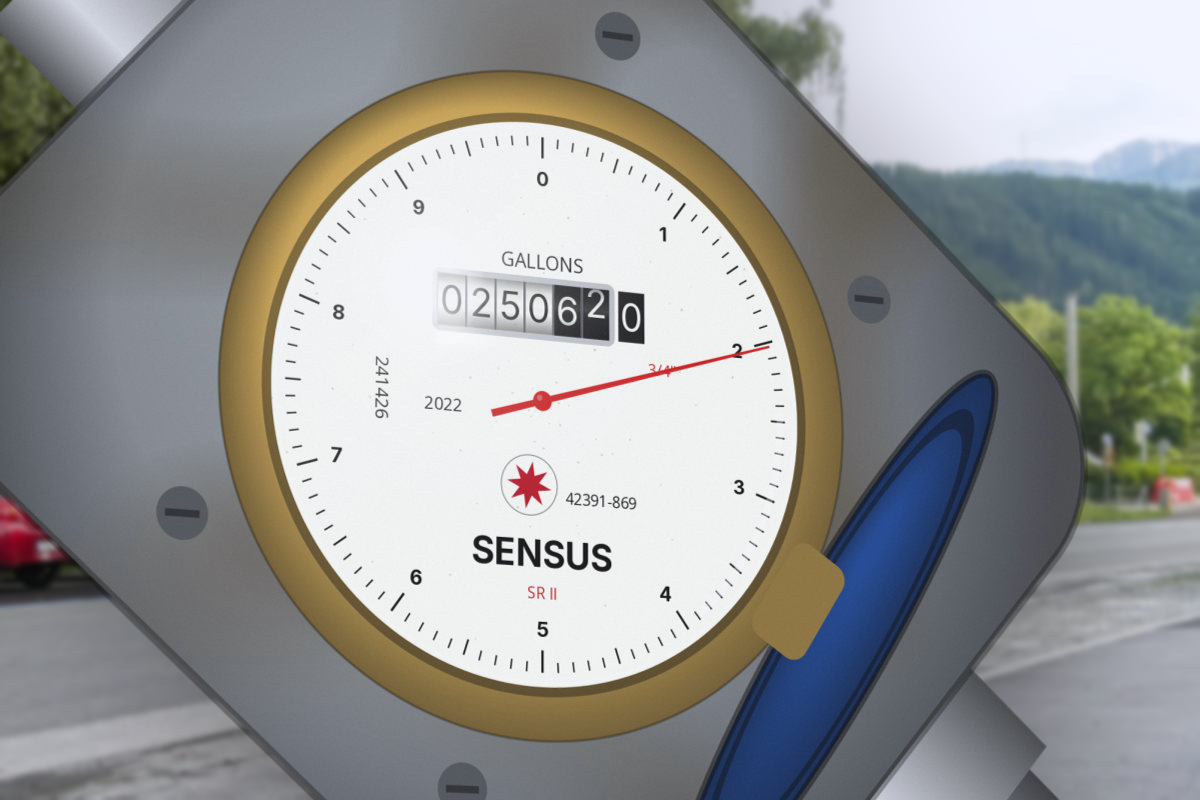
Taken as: value=250622.0 unit=gal
